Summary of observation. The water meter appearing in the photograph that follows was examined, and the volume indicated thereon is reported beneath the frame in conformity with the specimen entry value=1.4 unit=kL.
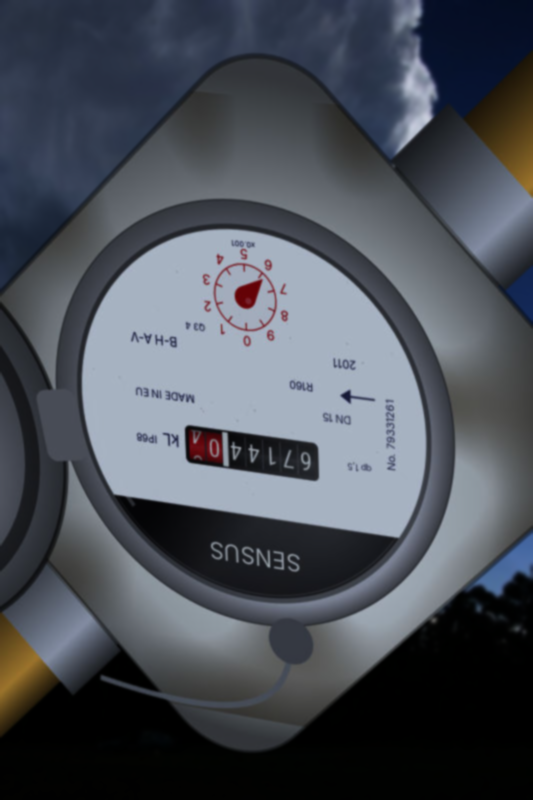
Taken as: value=67144.036 unit=kL
